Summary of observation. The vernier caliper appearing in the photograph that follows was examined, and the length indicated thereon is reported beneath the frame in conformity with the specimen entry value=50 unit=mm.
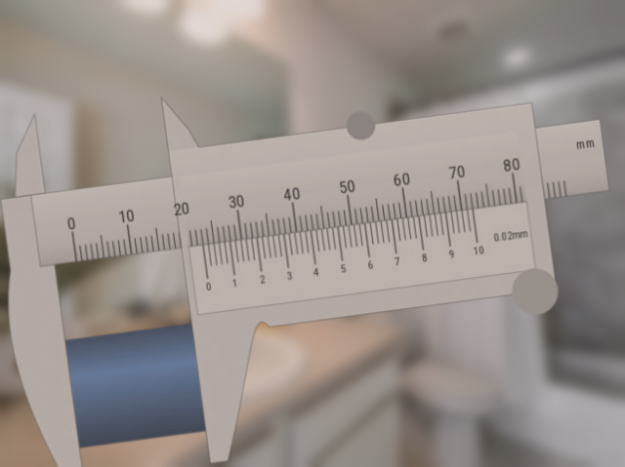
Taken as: value=23.0 unit=mm
